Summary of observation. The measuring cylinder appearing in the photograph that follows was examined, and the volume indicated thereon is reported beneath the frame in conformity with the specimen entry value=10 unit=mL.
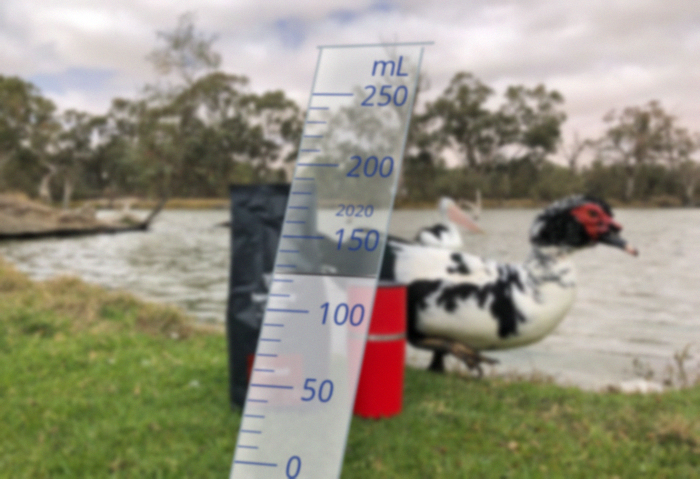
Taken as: value=125 unit=mL
